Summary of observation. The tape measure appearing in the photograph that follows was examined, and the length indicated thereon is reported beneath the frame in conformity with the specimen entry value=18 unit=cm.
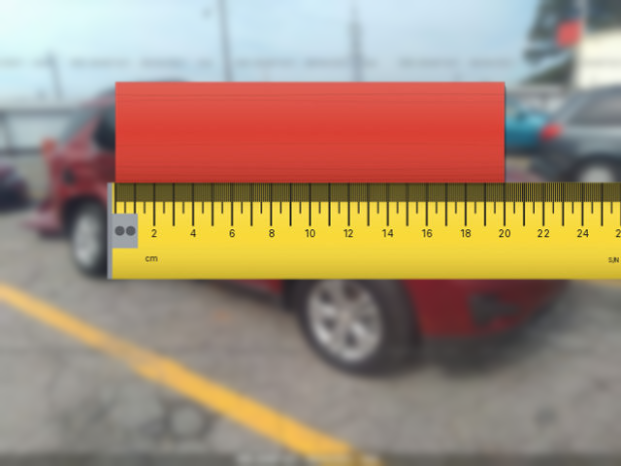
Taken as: value=20 unit=cm
